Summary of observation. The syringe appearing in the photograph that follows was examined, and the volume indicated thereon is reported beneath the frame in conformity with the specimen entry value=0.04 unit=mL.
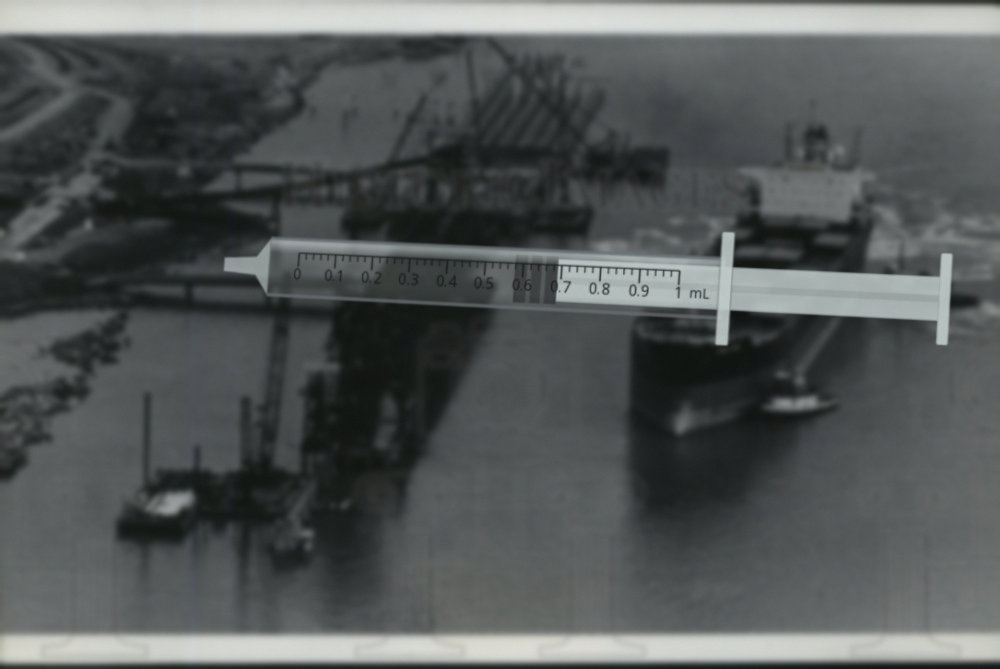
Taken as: value=0.58 unit=mL
